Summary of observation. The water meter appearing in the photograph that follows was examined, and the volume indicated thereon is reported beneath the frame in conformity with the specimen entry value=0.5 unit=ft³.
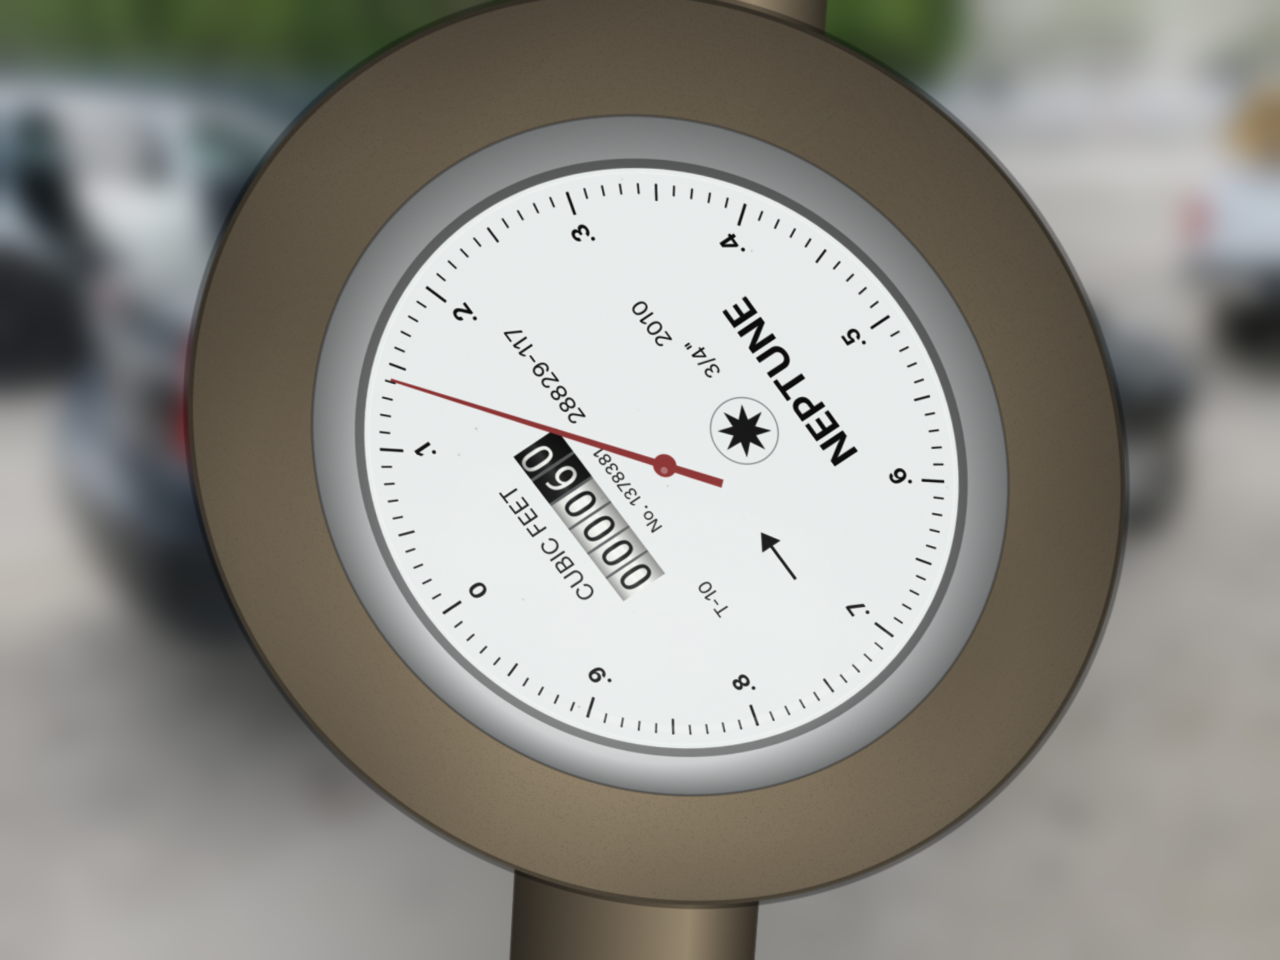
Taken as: value=60.14 unit=ft³
